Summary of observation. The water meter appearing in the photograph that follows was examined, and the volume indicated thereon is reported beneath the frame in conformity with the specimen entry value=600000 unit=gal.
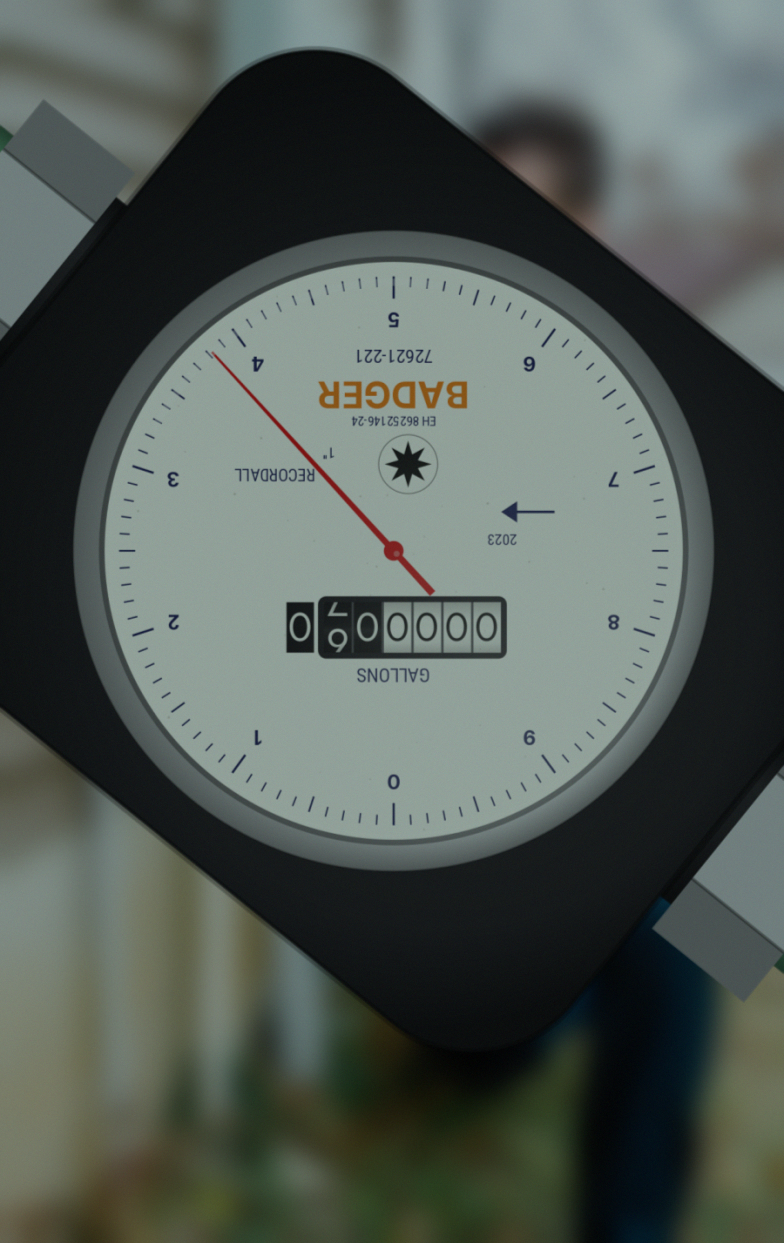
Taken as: value=63.8 unit=gal
